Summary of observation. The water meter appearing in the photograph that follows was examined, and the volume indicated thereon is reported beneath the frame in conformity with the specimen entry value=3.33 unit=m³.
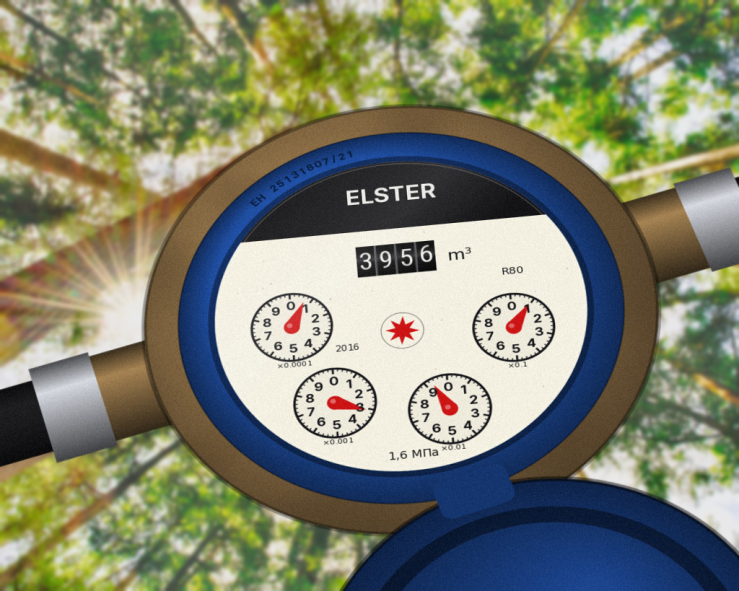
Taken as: value=3956.0930 unit=m³
